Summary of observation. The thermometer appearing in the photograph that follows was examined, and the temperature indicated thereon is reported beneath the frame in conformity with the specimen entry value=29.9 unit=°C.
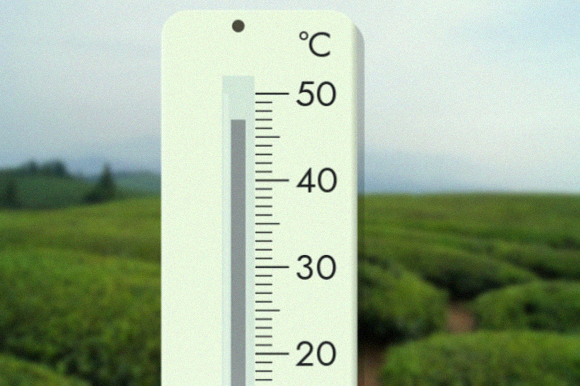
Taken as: value=47 unit=°C
